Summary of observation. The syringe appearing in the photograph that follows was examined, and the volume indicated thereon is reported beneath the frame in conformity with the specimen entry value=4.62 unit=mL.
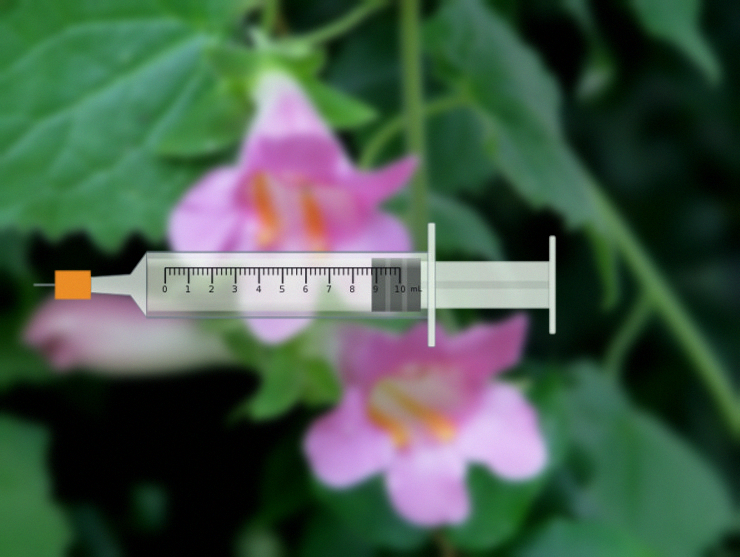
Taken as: value=8.8 unit=mL
